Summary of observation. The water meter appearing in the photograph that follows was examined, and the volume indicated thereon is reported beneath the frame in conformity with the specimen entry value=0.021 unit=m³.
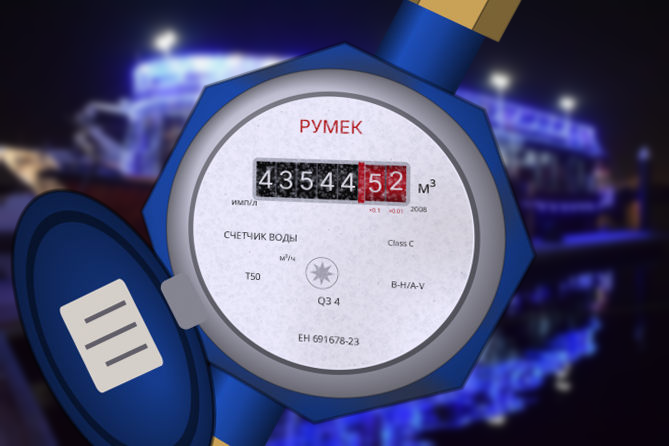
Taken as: value=43544.52 unit=m³
